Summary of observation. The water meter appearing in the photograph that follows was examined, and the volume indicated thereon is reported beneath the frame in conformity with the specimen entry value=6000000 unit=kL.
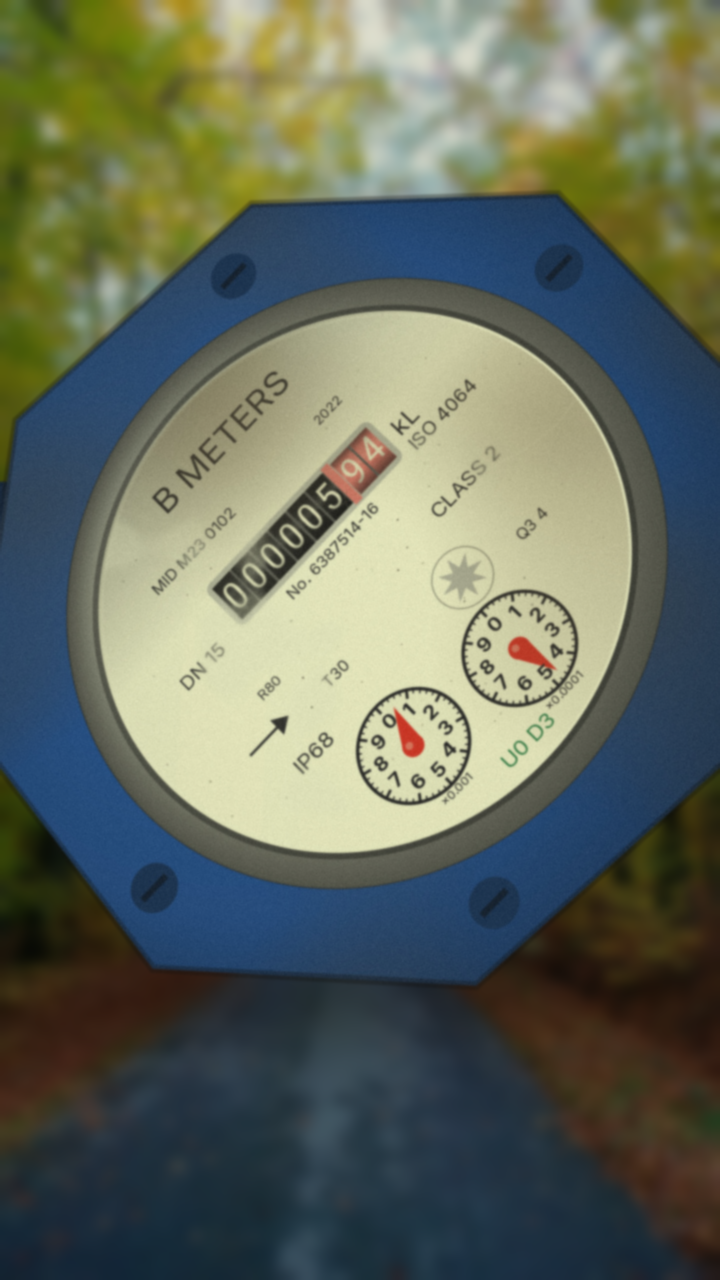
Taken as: value=5.9404 unit=kL
